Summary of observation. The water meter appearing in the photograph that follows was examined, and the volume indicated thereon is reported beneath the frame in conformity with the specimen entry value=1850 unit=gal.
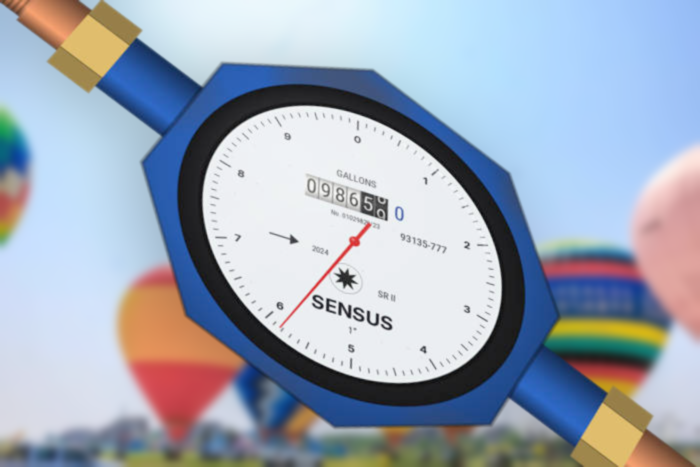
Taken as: value=986585.8 unit=gal
